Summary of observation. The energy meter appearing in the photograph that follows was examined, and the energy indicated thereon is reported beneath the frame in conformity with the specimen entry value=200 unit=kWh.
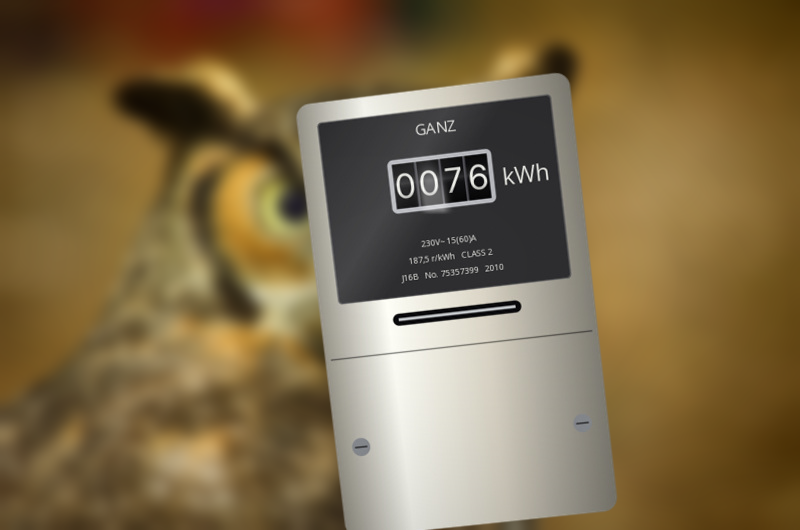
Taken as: value=76 unit=kWh
